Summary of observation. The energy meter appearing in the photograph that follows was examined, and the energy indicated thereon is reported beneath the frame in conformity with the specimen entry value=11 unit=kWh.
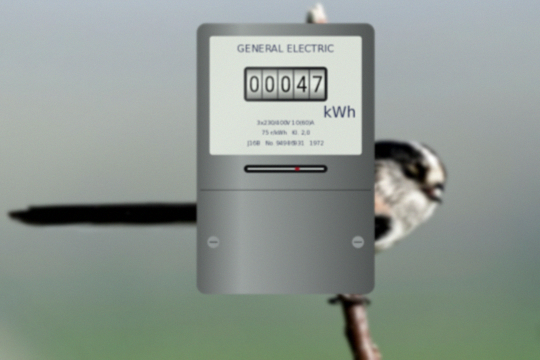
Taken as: value=47 unit=kWh
